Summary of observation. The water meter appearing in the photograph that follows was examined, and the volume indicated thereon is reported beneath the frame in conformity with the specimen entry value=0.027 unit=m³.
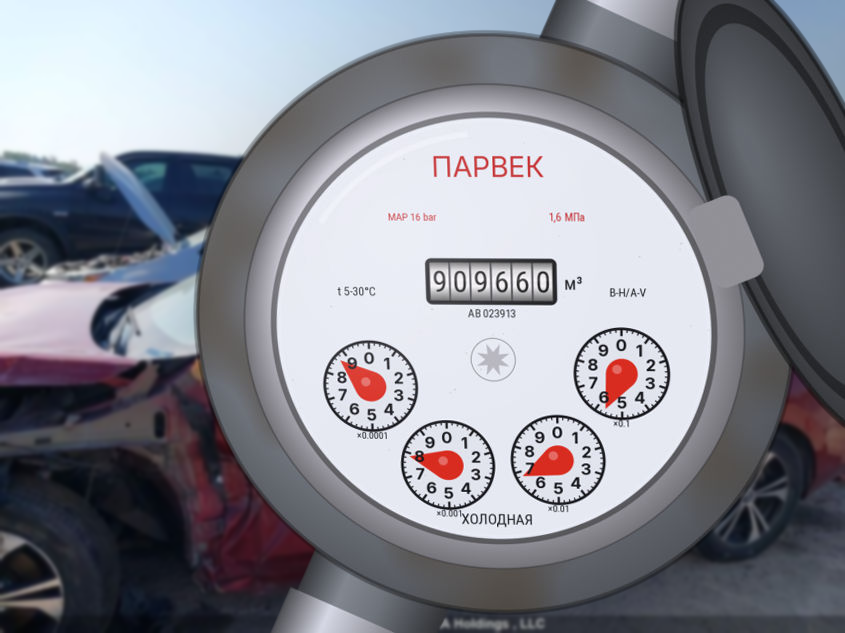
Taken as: value=909660.5678 unit=m³
